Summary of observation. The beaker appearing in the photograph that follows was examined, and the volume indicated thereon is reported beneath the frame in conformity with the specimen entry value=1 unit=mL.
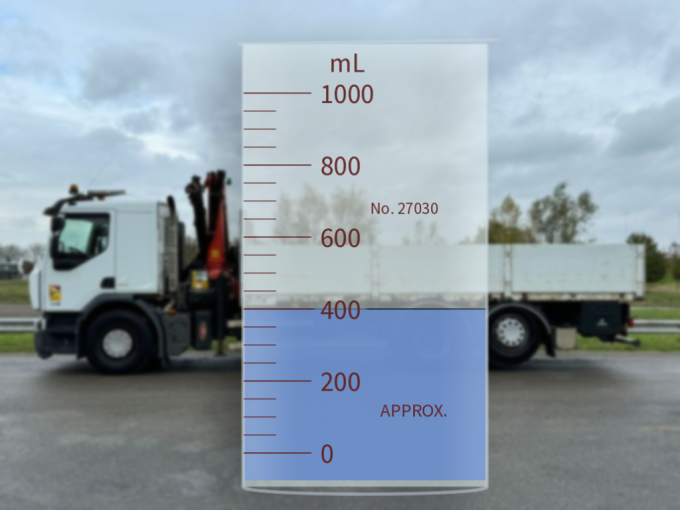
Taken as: value=400 unit=mL
